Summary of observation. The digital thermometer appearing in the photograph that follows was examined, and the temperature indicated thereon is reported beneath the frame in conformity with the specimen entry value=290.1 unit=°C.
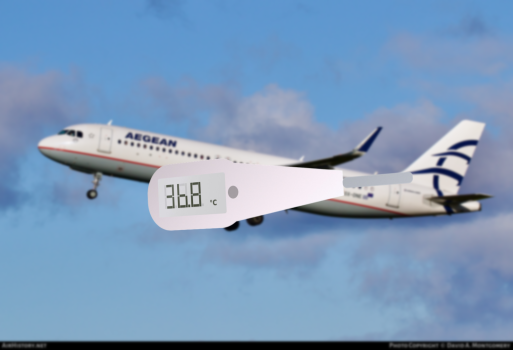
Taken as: value=36.8 unit=°C
